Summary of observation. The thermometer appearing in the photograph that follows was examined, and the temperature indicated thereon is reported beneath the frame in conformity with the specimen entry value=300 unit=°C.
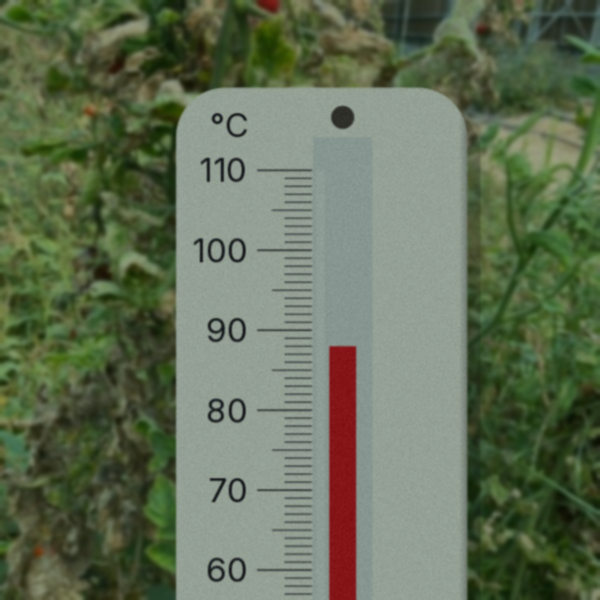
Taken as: value=88 unit=°C
